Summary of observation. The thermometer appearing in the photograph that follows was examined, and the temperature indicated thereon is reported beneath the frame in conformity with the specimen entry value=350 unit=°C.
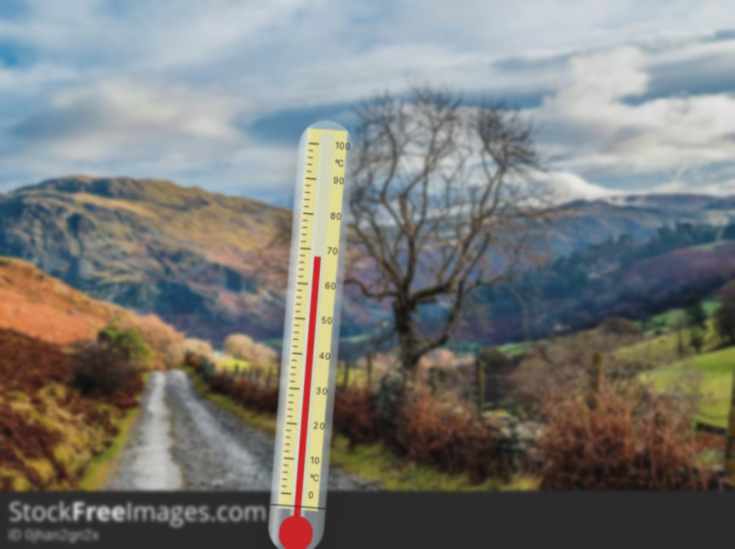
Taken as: value=68 unit=°C
